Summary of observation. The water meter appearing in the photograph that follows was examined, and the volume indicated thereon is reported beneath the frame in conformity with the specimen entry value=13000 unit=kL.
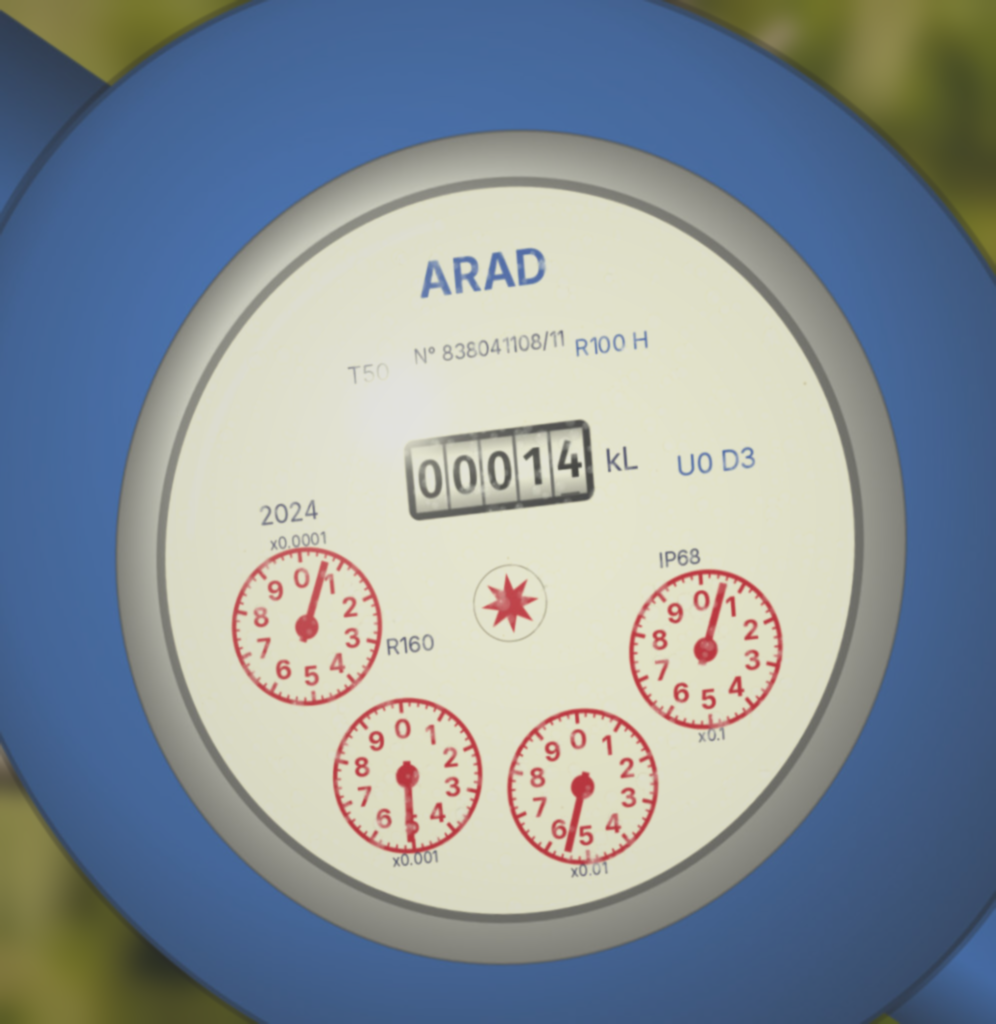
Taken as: value=14.0550 unit=kL
